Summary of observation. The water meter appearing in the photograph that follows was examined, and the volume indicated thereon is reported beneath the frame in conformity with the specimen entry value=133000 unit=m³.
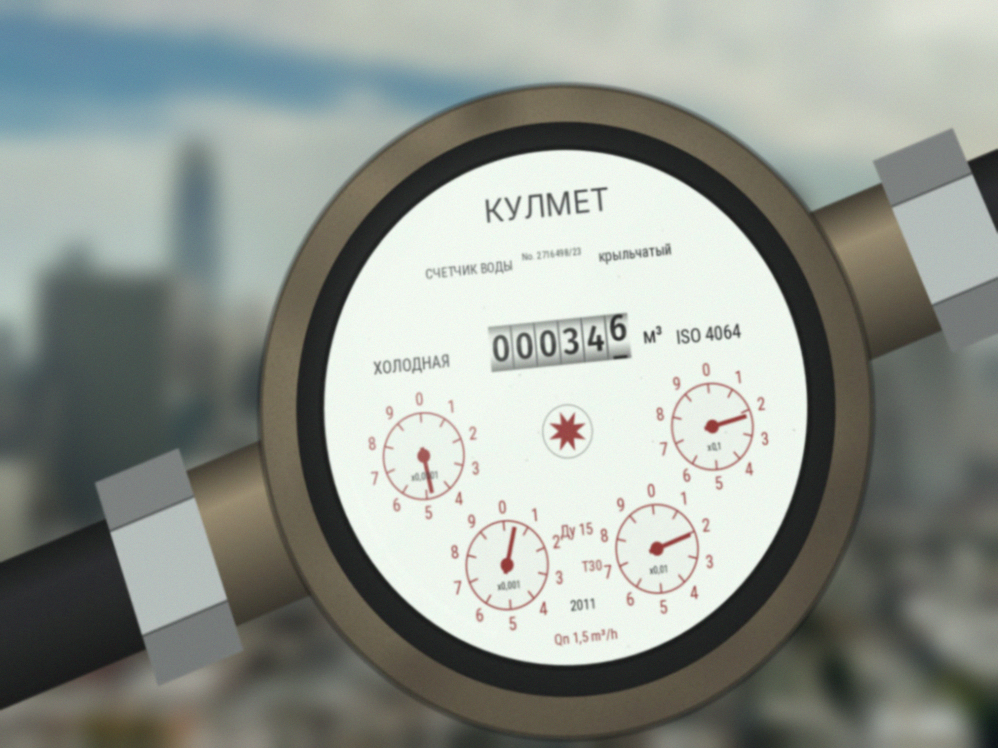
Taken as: value=346.2204 unit=m³
